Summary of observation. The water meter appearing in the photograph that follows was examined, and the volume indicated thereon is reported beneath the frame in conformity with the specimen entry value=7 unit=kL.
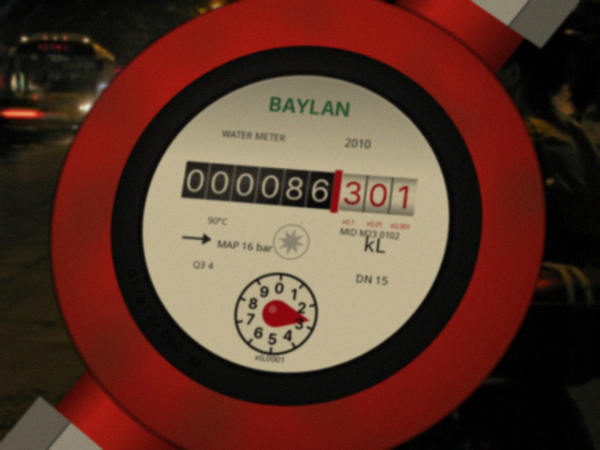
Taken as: value=86.3012 unit=kL
